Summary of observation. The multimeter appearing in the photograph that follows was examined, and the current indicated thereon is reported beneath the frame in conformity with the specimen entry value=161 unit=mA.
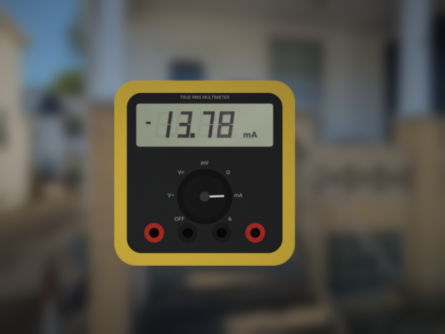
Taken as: value=-13.78 unit=mA
